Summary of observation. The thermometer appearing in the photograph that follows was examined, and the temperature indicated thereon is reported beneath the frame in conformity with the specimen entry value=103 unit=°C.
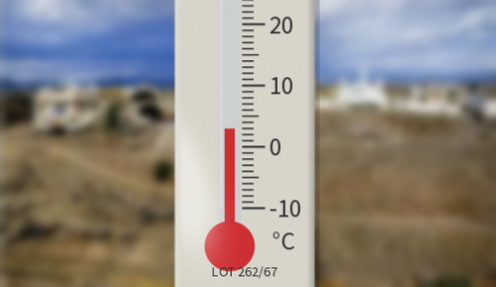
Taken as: value=3 unit=°C
